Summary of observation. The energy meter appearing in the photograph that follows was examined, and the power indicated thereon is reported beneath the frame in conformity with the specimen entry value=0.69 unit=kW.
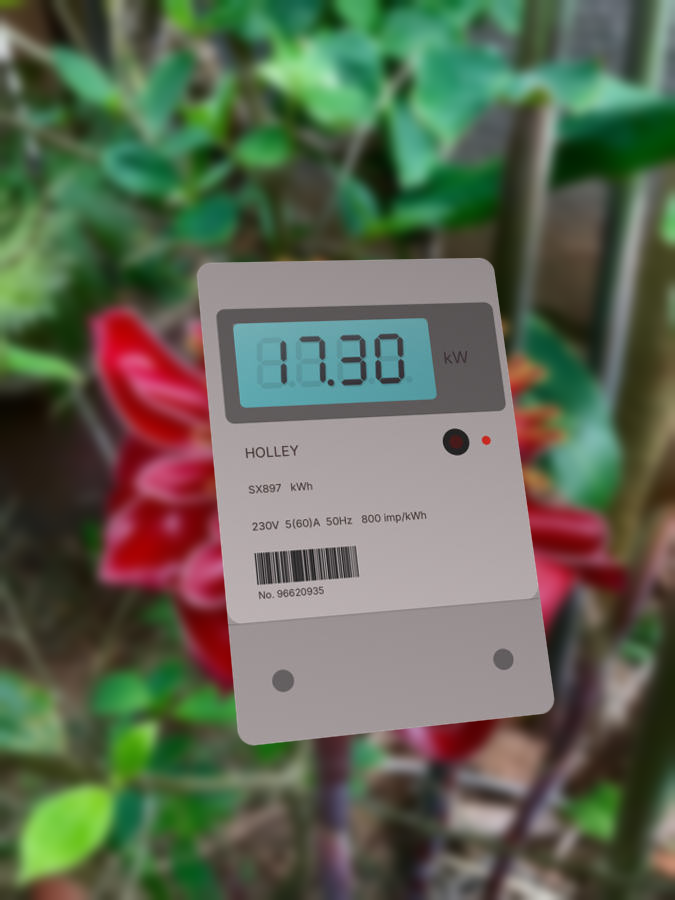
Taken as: value=17.30 unit=kW
